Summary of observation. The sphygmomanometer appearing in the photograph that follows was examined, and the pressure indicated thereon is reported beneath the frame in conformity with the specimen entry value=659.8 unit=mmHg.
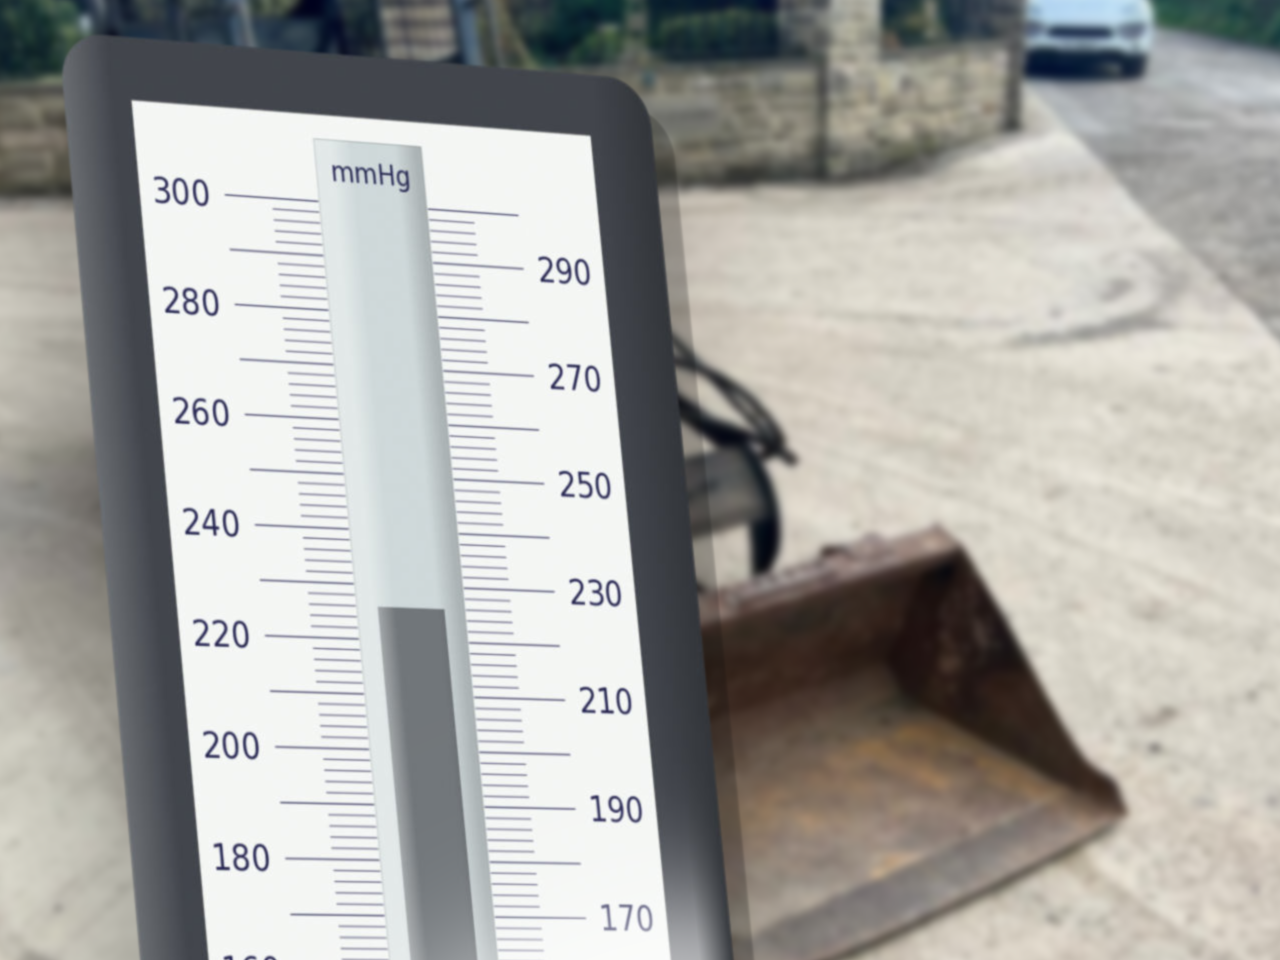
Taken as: value=226 unit=mmHg
